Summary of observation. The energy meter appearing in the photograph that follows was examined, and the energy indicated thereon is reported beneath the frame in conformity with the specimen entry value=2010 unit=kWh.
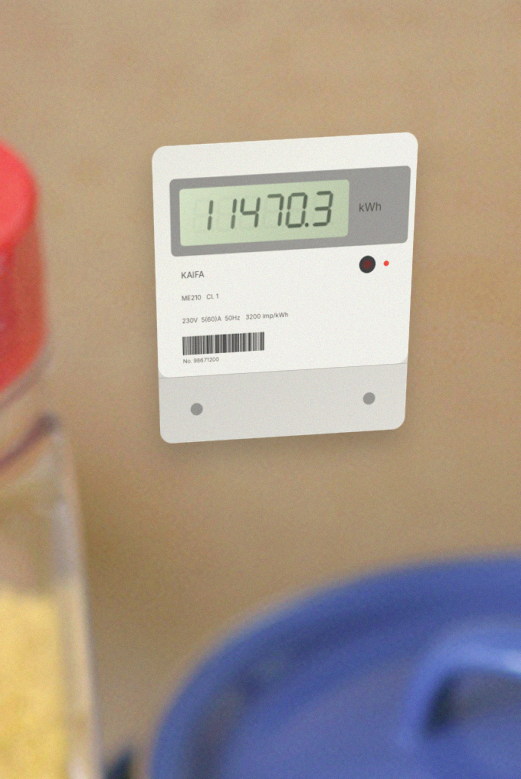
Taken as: value=11470.3 unit=kWh
